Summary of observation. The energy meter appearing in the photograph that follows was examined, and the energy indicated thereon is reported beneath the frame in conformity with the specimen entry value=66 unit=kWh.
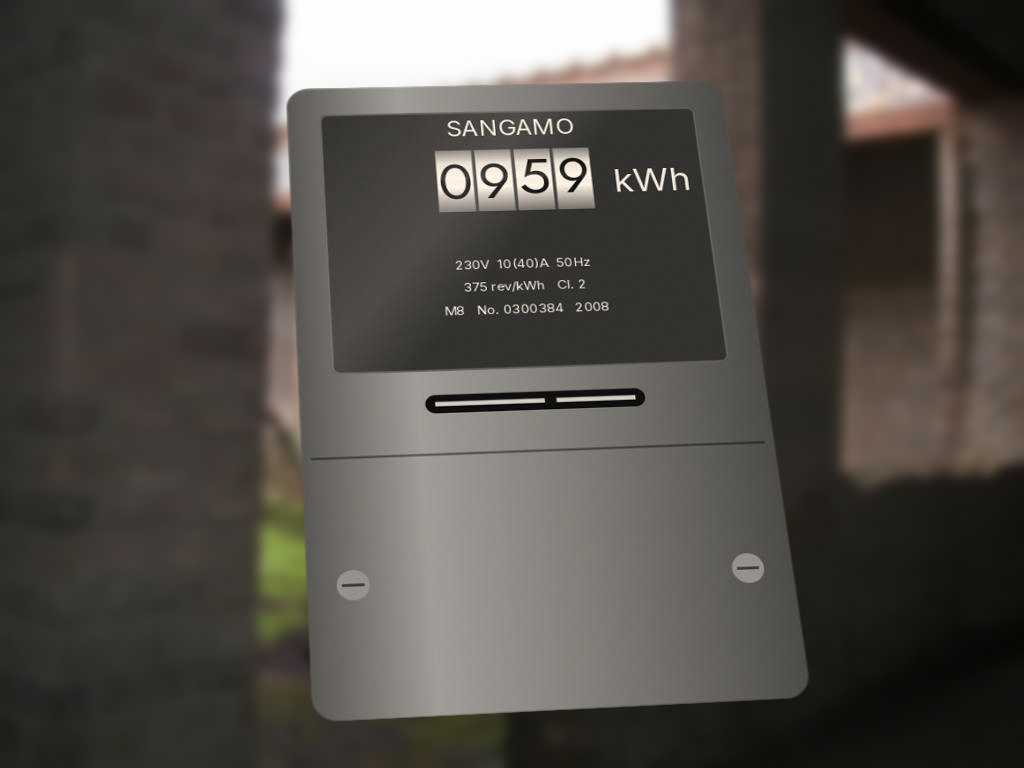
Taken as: value=959 unit=kWh
